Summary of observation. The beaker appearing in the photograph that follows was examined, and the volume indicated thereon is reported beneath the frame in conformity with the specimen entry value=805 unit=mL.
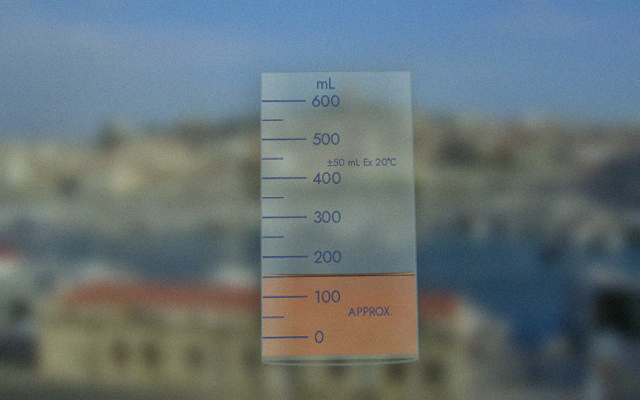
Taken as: value=150 unit=mL
